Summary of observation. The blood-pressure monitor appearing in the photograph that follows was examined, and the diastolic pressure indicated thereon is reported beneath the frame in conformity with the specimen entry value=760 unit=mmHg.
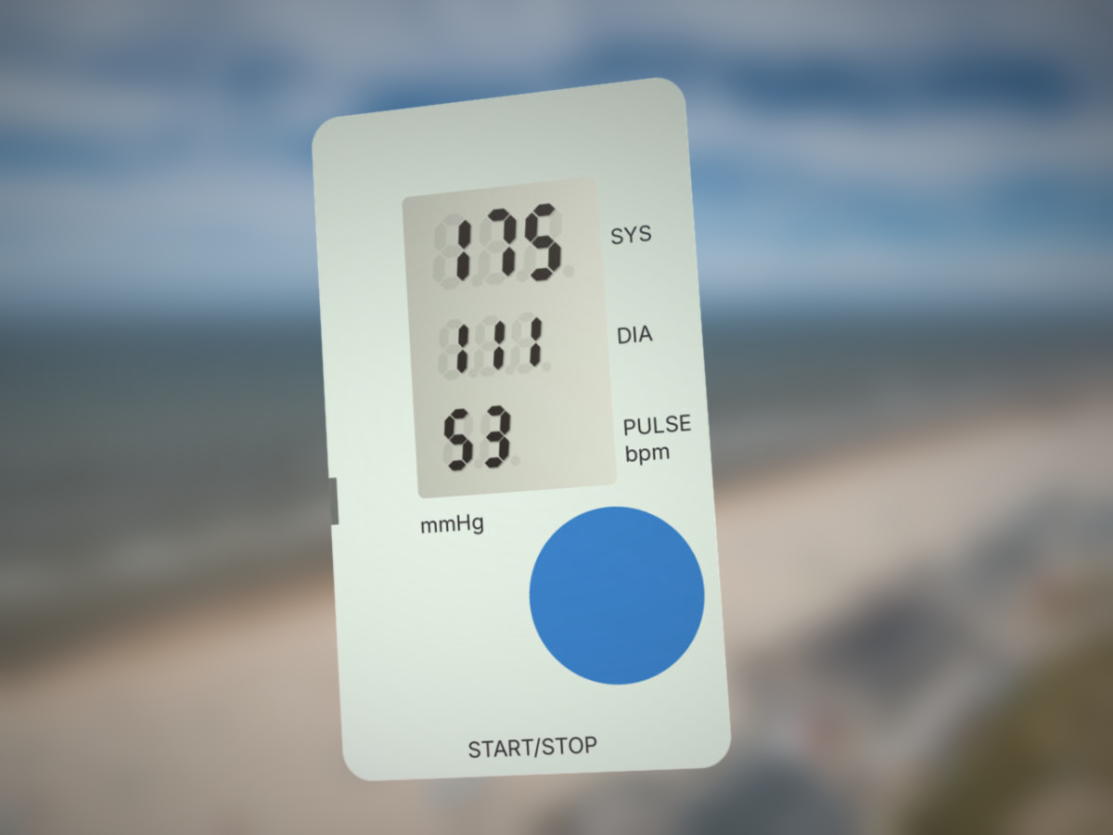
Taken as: value=111 unit=mmHg
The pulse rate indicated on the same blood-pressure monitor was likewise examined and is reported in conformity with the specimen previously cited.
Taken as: value=53 unit=bpm
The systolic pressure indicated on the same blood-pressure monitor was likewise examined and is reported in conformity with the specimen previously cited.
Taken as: value=175 unit=mmHg
